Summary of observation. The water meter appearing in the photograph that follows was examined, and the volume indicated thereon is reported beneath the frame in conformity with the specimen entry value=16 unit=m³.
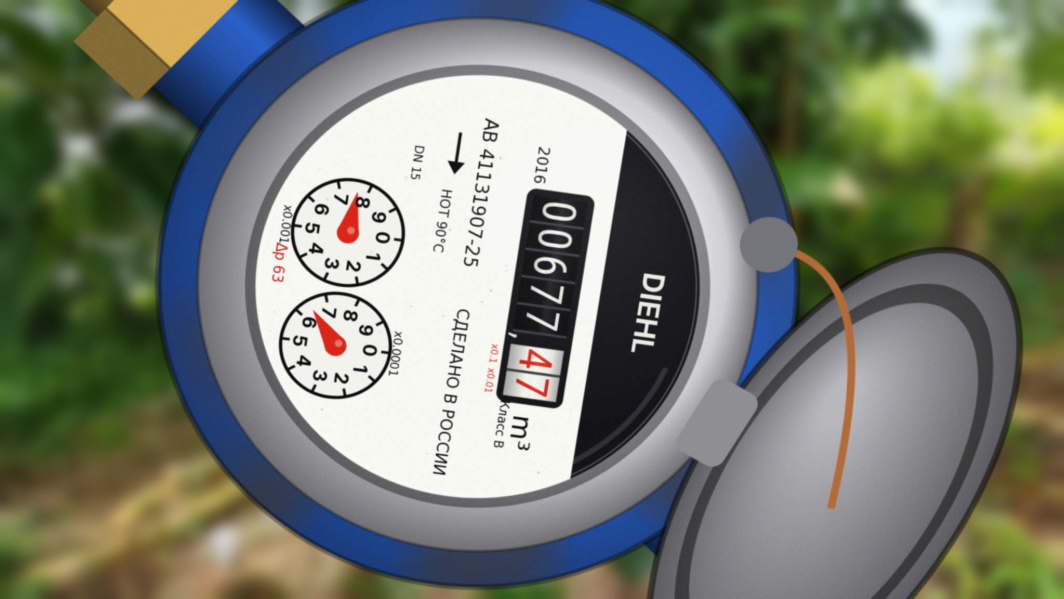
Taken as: value=677.4776 unit=m³
